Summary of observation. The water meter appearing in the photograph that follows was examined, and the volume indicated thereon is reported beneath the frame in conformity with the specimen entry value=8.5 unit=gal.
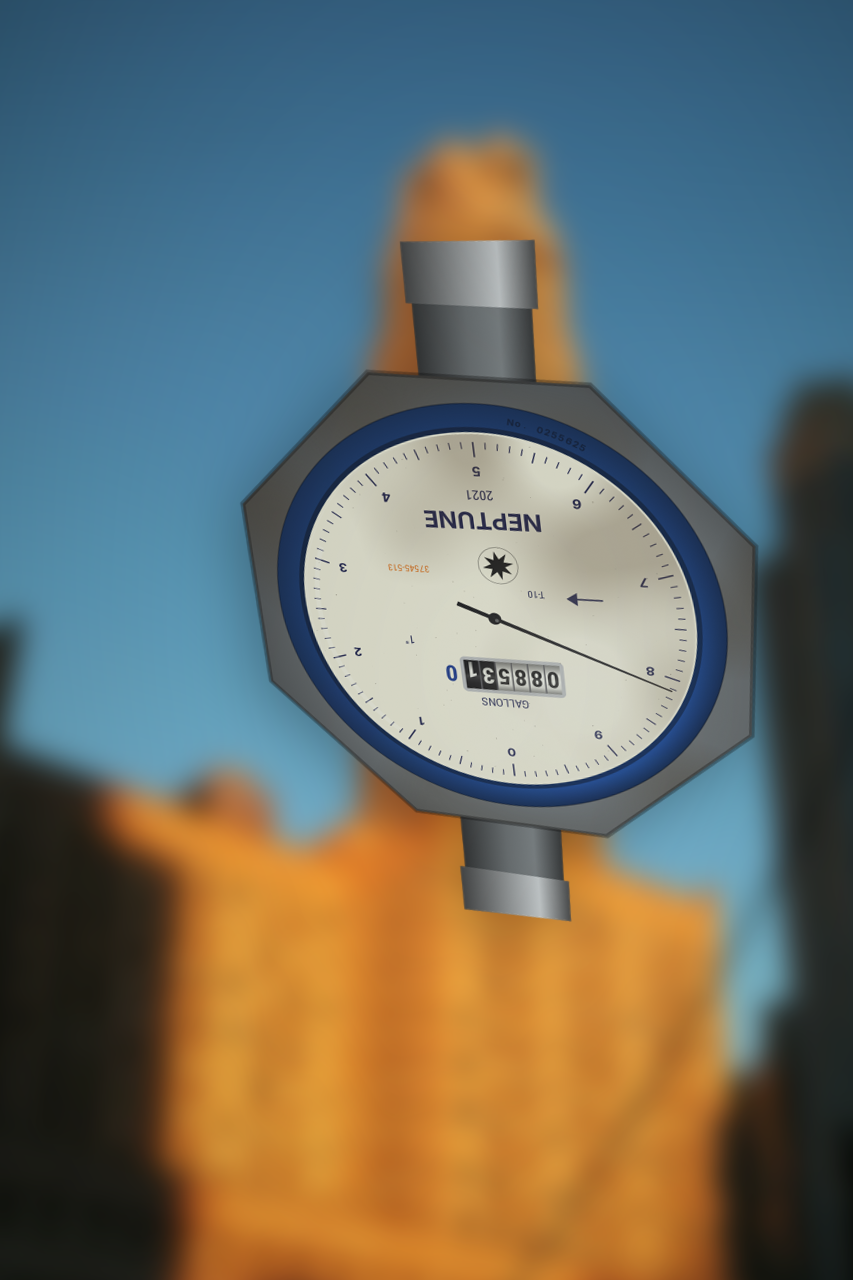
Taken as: value=885308.1 unit=gal
